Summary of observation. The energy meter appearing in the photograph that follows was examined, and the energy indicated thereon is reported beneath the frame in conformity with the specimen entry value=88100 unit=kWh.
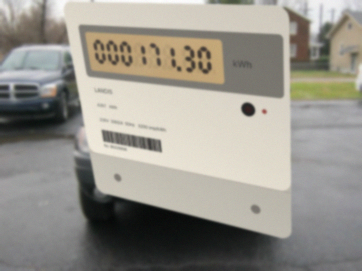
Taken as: value=171.30 unit=kWh
